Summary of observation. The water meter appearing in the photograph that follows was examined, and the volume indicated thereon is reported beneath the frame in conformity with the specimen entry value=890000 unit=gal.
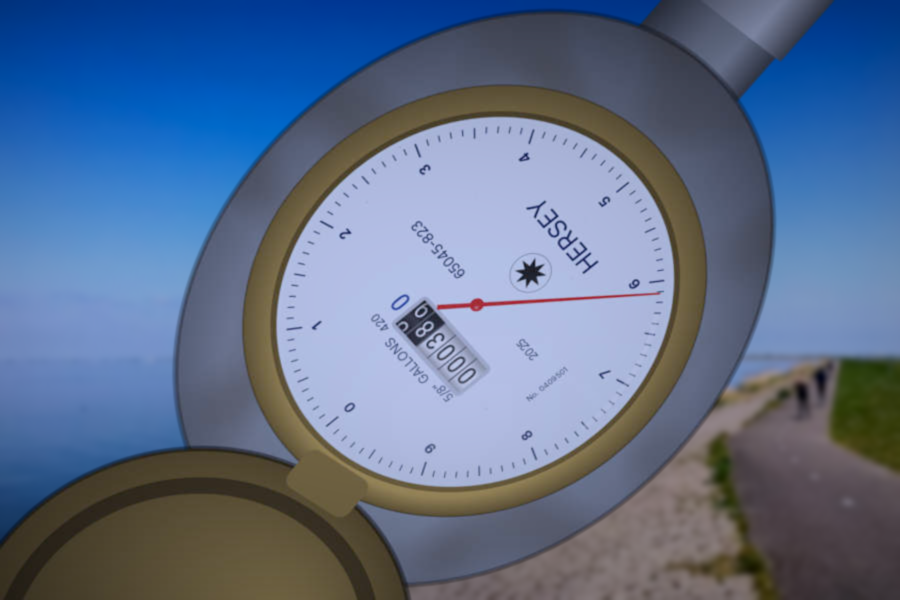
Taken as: value=3886.1 unit=gal
